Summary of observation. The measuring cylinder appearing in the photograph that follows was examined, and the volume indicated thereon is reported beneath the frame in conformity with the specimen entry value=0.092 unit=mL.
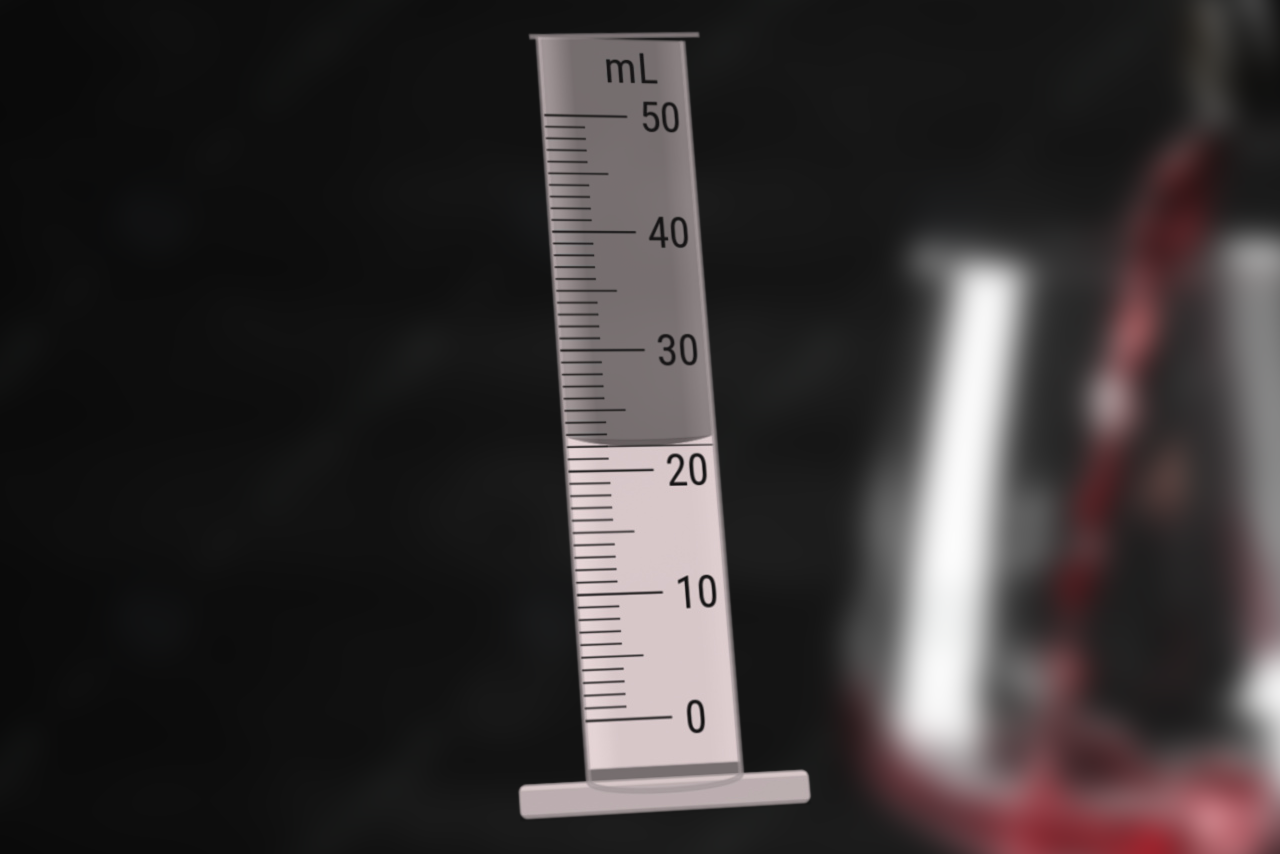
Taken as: value=22 unit=mL
